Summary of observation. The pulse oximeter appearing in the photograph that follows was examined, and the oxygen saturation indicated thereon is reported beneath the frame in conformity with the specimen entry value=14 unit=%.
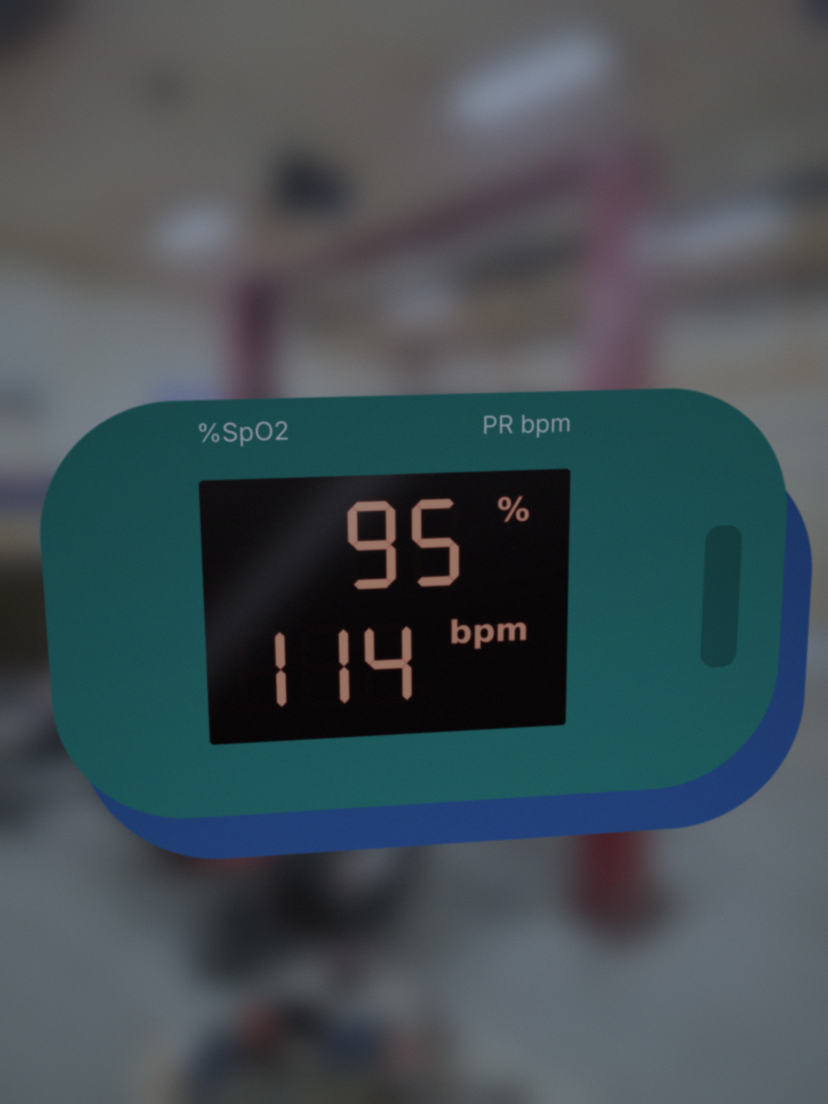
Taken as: value=95 unit=%
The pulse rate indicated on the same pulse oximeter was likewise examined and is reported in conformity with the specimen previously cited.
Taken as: value=114 unit=bpm
